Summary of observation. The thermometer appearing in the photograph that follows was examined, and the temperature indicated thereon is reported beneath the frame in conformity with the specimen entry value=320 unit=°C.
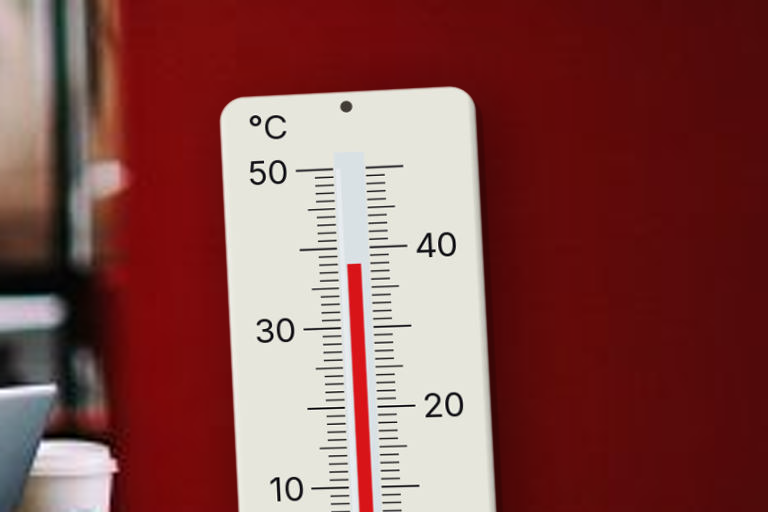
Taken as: value=38 unit=°C
